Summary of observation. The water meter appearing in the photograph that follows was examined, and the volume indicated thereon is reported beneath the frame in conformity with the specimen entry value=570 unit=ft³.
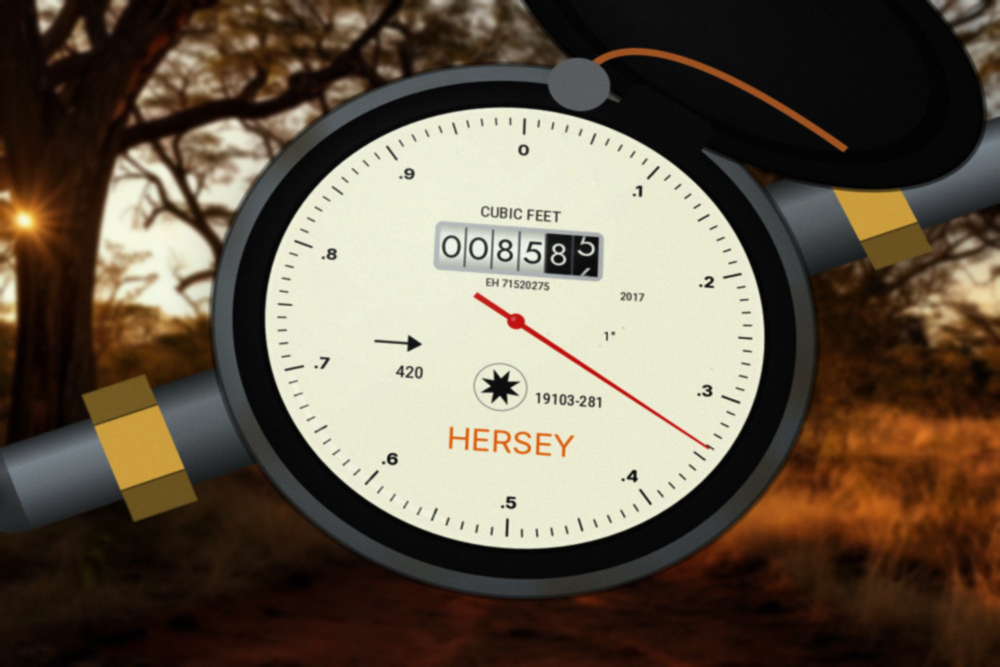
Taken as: value=8585.34 unit=ft³
